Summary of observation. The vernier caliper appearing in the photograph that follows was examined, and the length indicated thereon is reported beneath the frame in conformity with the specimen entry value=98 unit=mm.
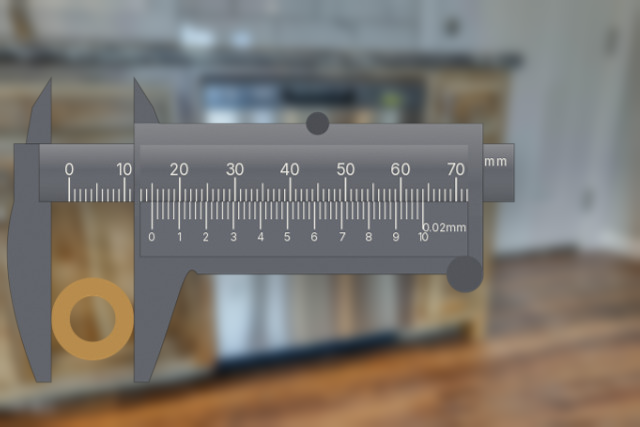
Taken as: value=15.0 unit=mm
